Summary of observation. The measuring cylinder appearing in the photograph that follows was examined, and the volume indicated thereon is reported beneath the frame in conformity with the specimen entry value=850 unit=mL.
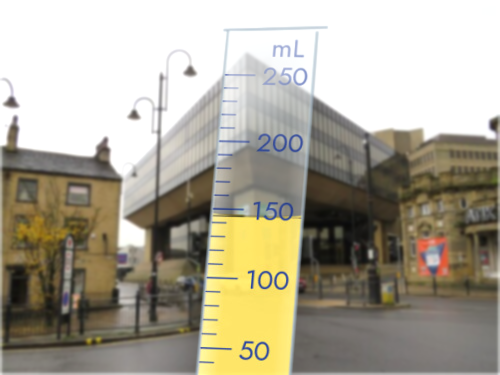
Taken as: value=145 unit=mL
